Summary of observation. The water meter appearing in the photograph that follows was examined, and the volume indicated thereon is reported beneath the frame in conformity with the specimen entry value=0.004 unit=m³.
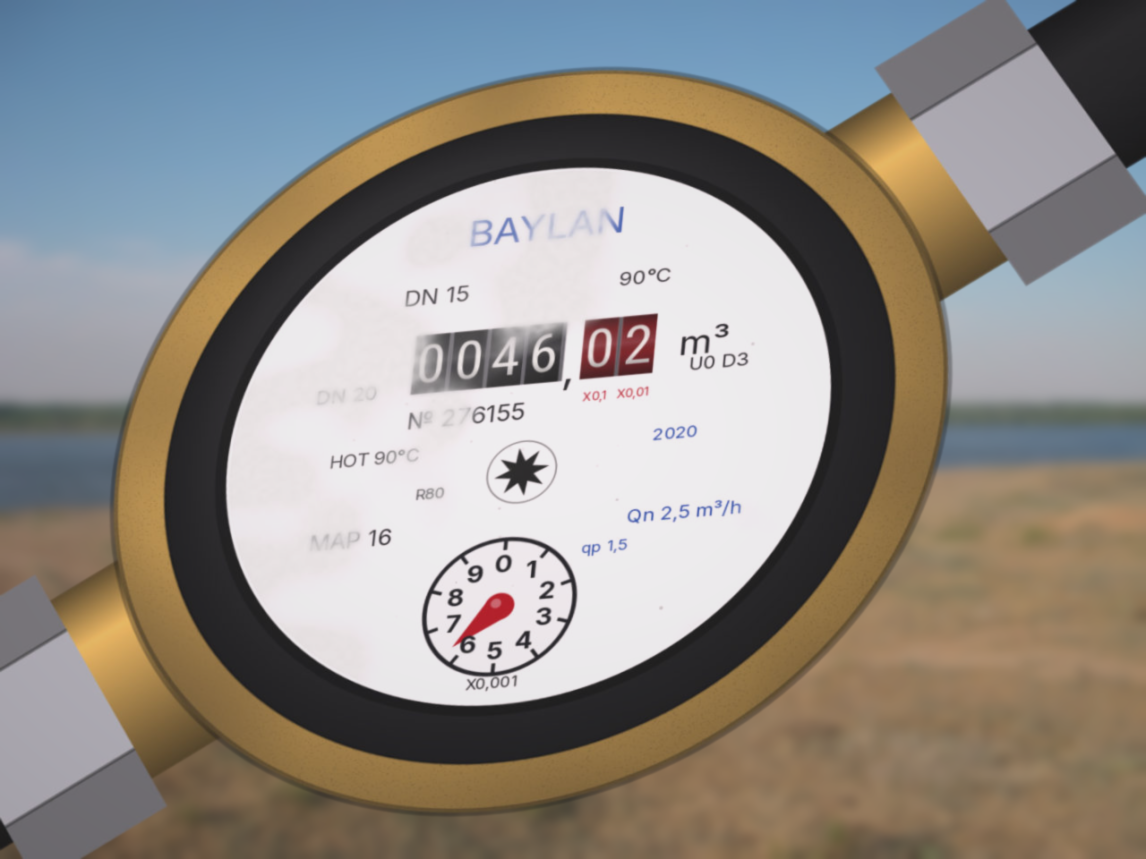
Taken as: value=46.026 unit=m³
